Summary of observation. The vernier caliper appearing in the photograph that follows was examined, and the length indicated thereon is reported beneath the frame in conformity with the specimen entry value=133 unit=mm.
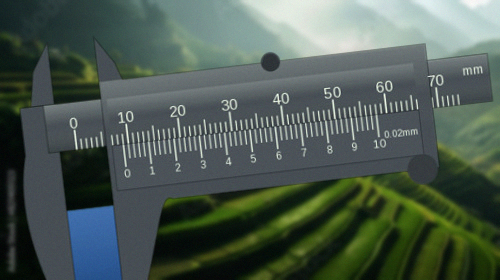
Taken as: value=9.0 unit=mm
